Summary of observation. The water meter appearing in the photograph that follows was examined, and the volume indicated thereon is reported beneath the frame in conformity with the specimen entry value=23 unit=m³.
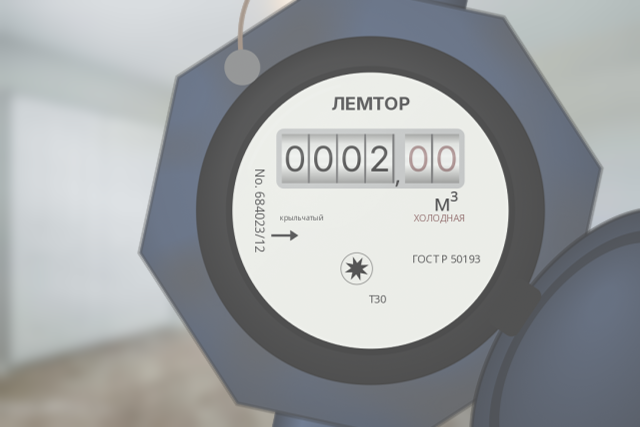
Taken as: value=2.00 unit=m³
